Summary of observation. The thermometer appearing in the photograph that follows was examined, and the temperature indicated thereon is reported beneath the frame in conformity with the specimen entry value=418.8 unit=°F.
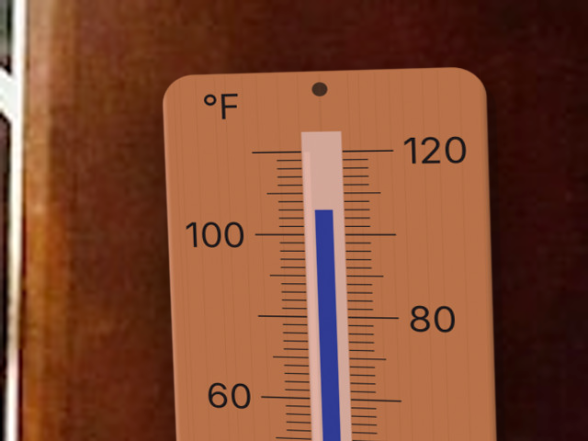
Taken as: value=106 unit=°F
